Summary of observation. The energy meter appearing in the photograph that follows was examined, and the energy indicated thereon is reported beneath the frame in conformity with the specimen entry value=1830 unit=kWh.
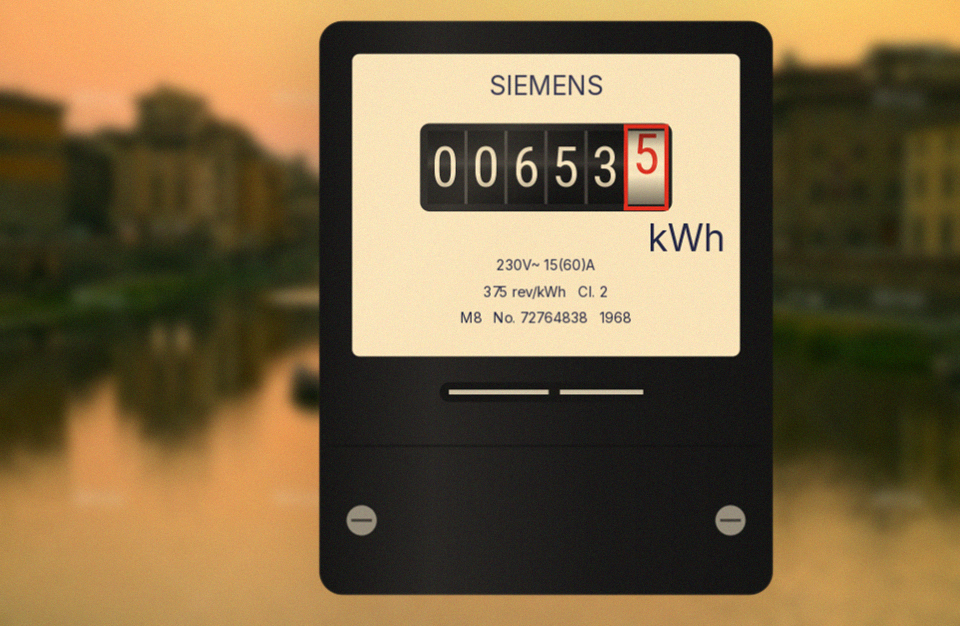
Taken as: value=653.5 unit=kWh
